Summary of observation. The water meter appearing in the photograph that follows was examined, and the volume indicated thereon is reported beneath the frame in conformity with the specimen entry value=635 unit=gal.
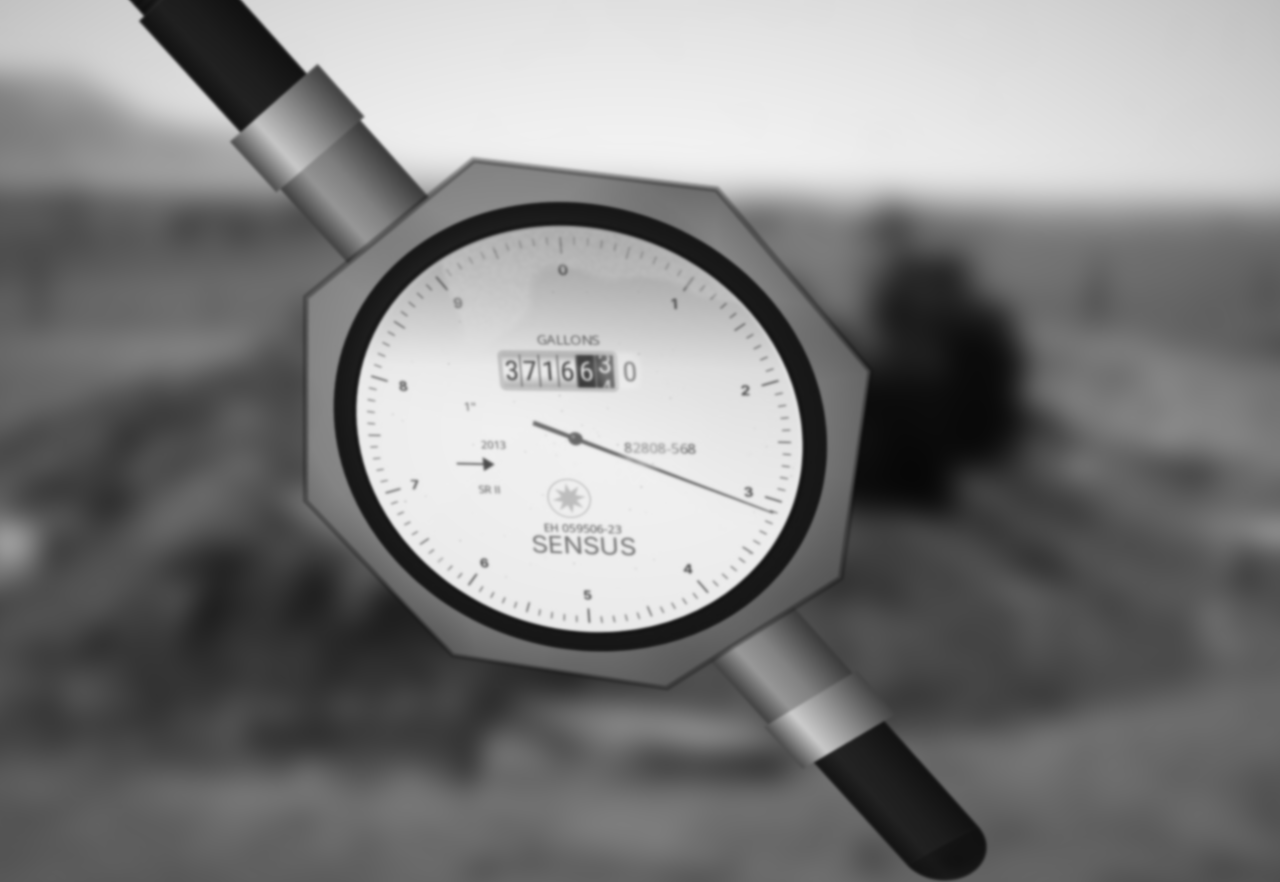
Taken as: value=3716633.1 unit=gal
